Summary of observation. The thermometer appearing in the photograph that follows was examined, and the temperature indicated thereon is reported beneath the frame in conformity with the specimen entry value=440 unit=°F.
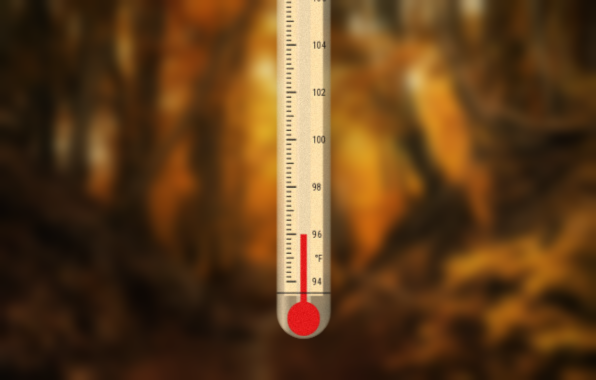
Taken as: value=96 unit=°F
